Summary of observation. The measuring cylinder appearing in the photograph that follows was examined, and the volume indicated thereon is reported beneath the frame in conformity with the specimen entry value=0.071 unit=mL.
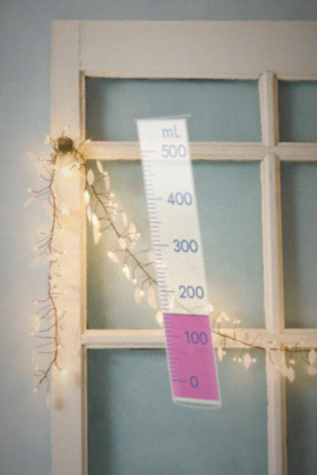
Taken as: value=150 unit=mL
